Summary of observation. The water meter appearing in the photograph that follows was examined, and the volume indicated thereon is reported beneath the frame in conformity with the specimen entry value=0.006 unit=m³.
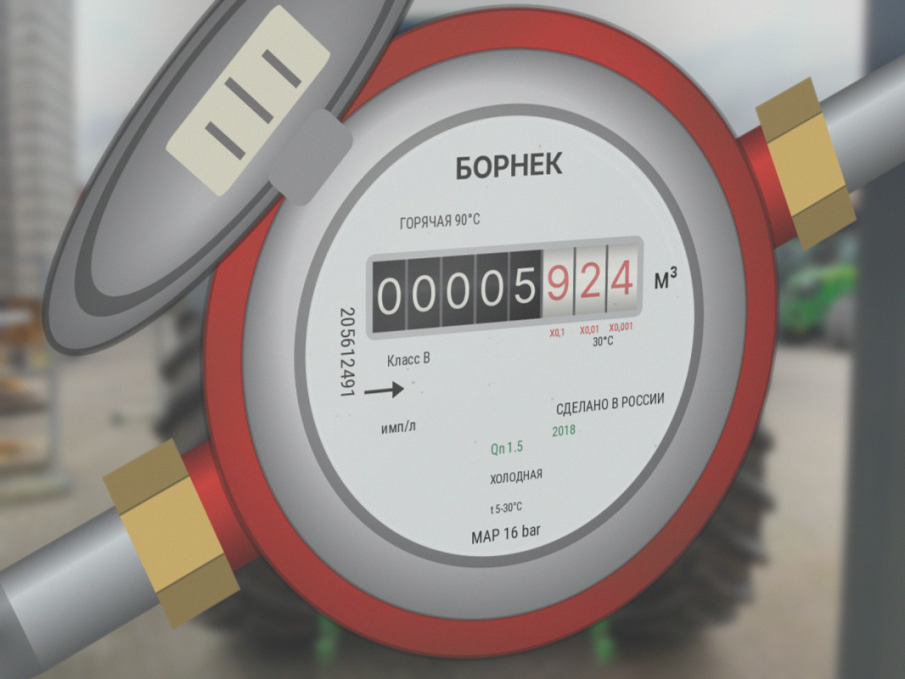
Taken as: value=5.924 unit=m³
